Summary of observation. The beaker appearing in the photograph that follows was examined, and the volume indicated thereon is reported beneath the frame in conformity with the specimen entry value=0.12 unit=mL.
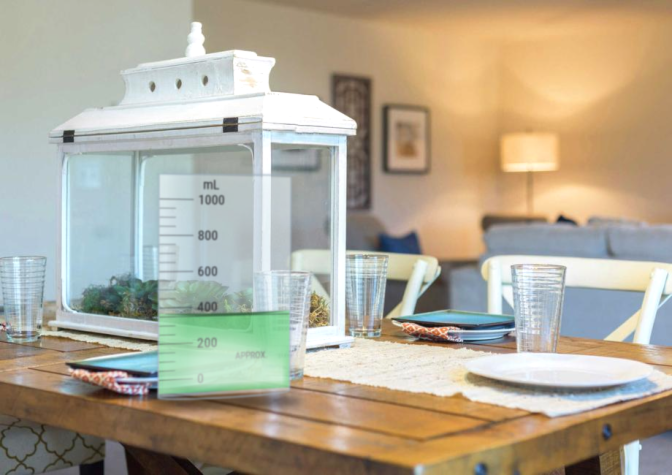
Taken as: value=350 unit=mL
